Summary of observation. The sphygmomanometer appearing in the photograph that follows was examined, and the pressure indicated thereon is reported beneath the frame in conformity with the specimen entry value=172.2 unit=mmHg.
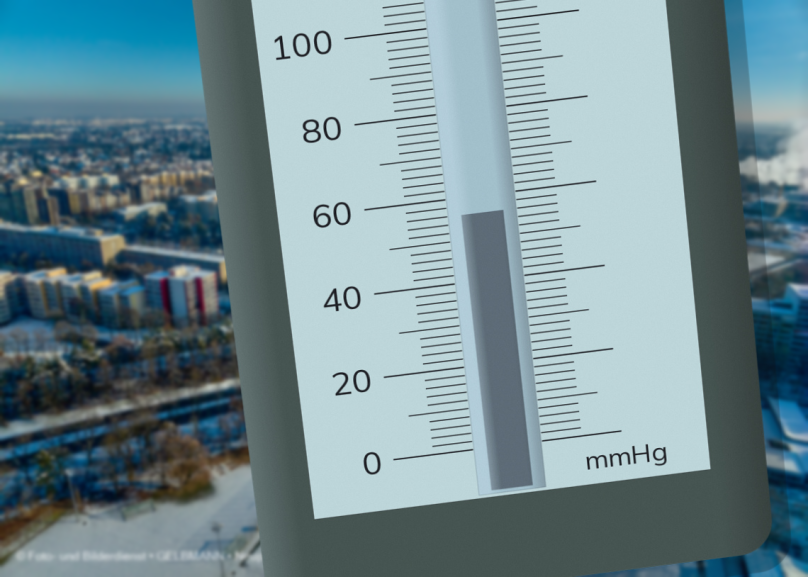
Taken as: value=56 unit=mmHg
